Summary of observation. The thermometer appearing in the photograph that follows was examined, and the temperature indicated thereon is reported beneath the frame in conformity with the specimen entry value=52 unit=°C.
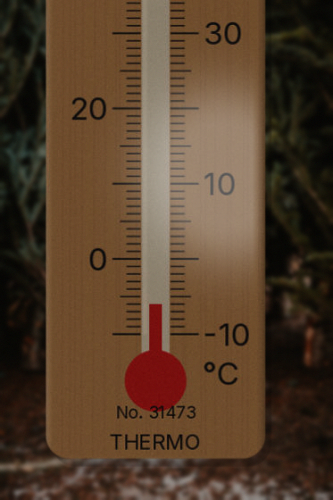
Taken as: value=-6 unit=°C
